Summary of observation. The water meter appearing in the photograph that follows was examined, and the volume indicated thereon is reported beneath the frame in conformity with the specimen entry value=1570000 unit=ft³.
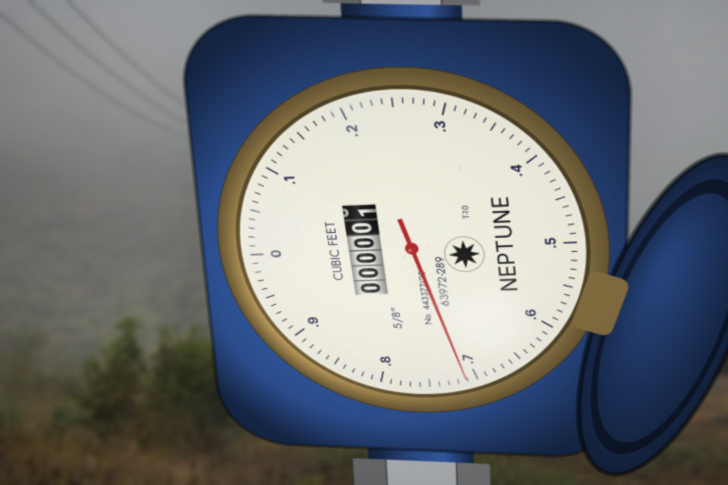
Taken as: value=0.71 unit=ft³
